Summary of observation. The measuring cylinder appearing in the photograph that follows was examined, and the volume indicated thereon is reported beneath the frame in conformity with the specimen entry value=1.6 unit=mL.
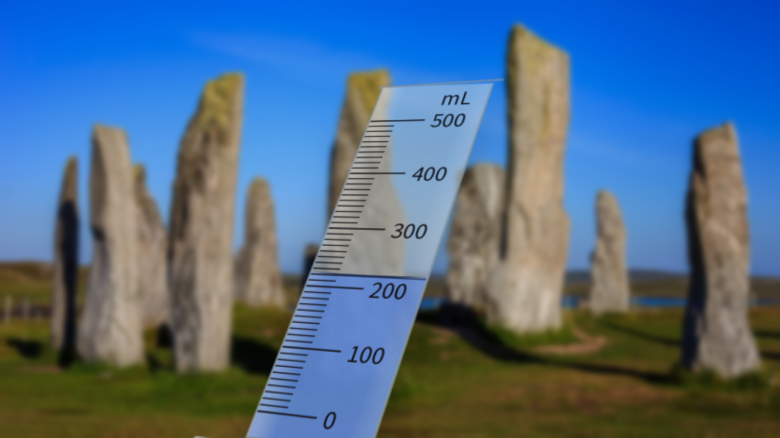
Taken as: value=220 unit=mL
